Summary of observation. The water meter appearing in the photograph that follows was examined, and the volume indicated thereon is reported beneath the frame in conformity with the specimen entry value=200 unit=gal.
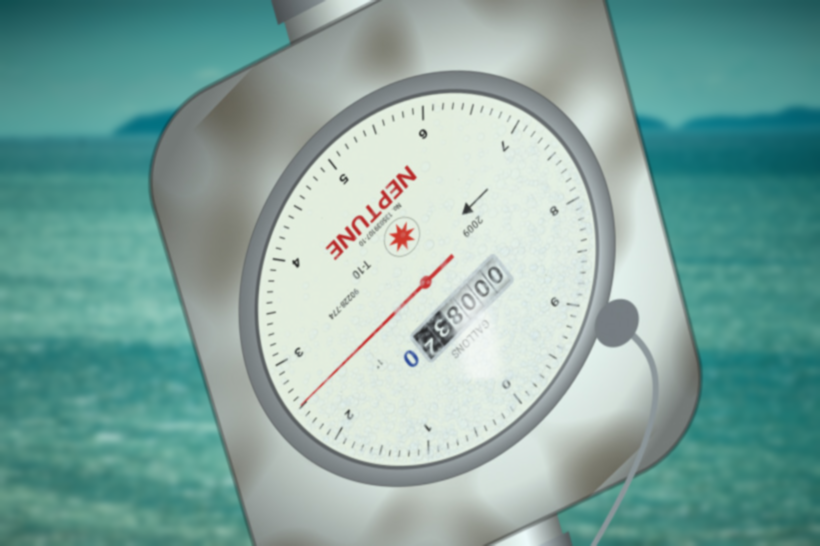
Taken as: value=8322.5 unit=gal
